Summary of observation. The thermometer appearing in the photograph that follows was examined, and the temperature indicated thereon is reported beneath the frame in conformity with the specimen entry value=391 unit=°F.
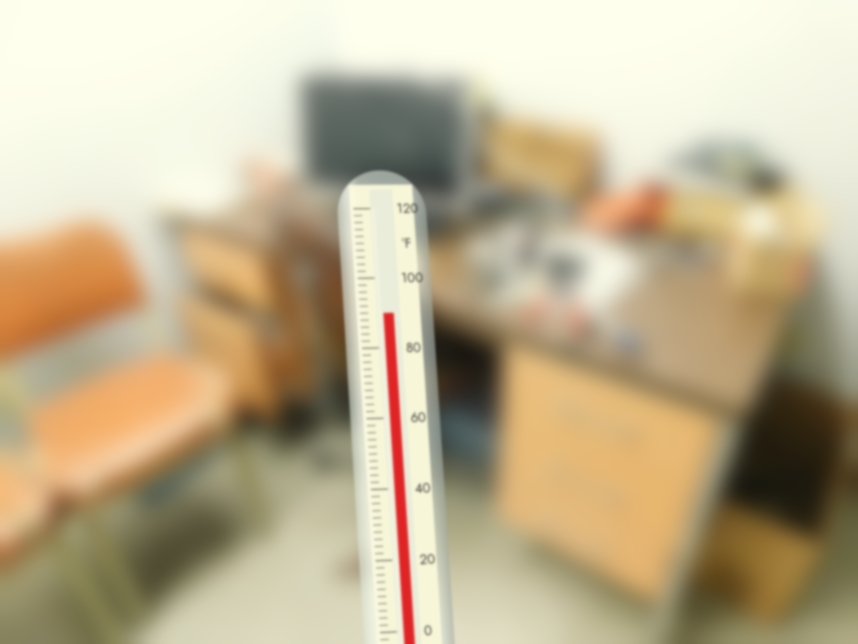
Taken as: value=90 unit=°F
